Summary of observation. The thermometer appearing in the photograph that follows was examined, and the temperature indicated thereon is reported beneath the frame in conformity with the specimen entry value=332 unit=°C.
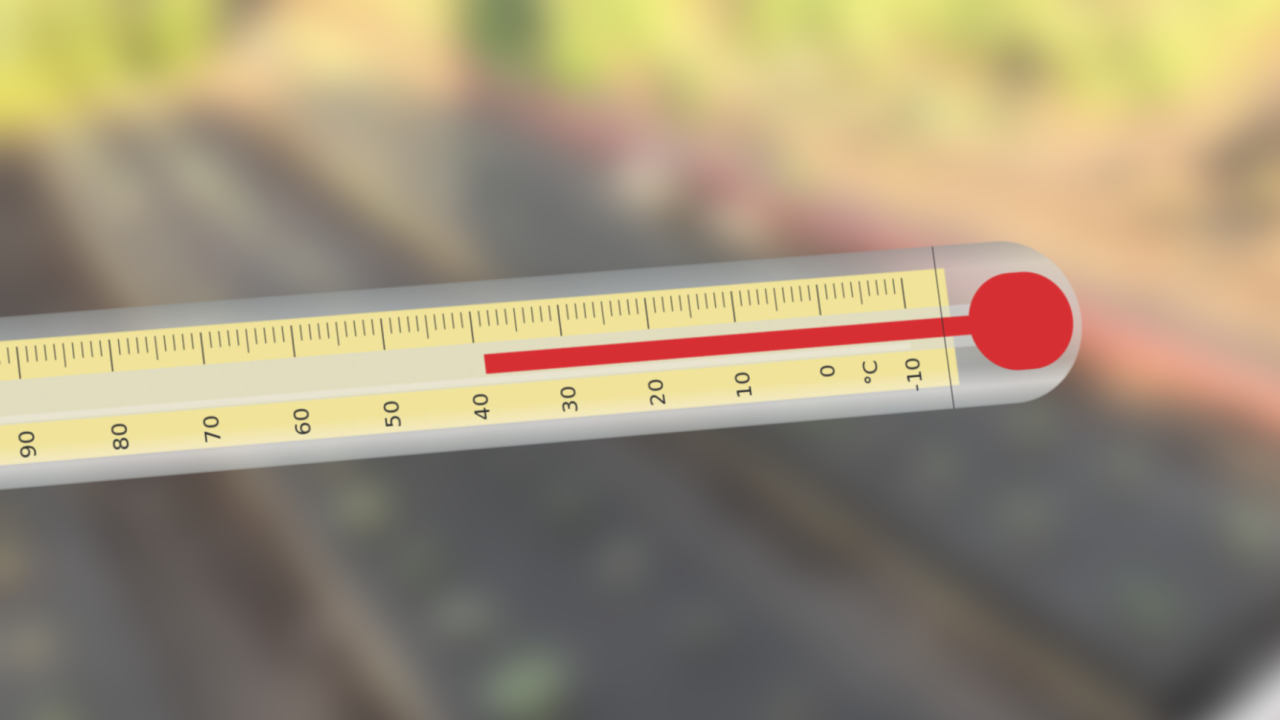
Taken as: value=39 unit=°C
